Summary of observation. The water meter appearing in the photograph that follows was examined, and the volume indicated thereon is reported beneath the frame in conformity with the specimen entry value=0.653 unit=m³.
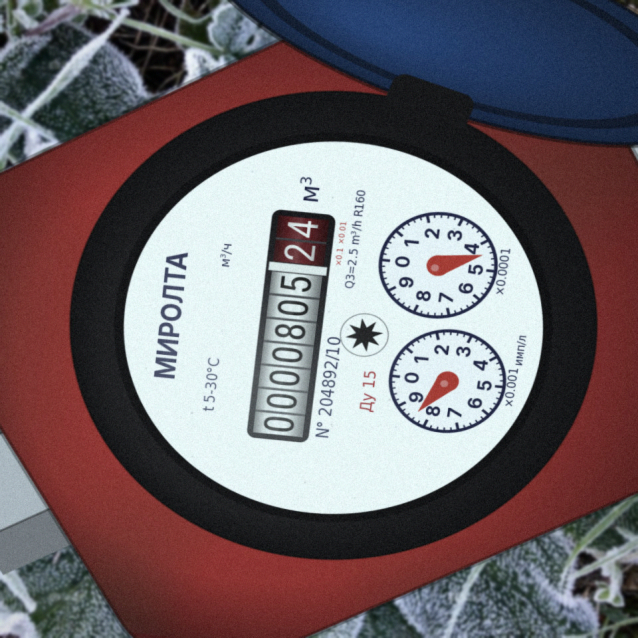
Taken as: value=805.2484 unit=m³
